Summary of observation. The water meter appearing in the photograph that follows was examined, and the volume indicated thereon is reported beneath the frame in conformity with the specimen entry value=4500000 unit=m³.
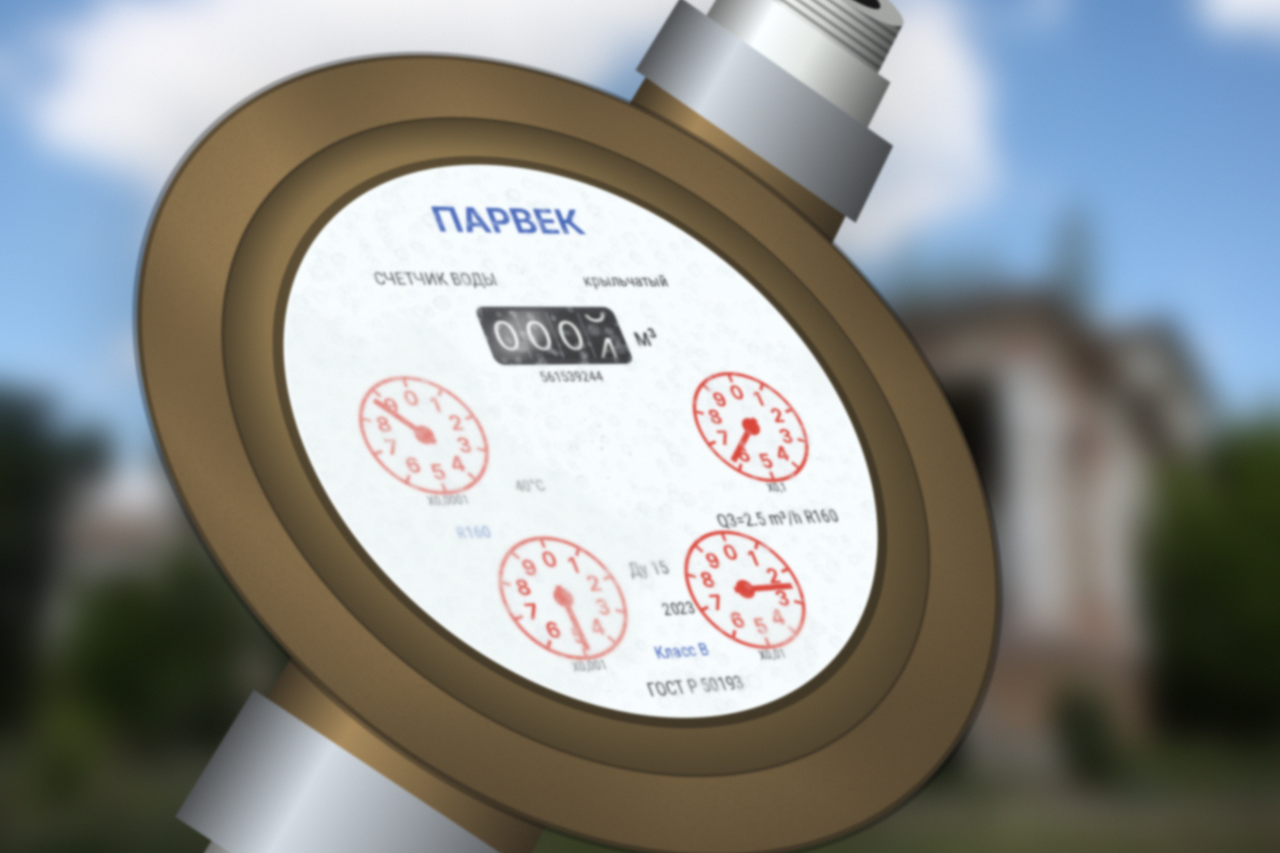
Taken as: value=3.6248 unit=m³
